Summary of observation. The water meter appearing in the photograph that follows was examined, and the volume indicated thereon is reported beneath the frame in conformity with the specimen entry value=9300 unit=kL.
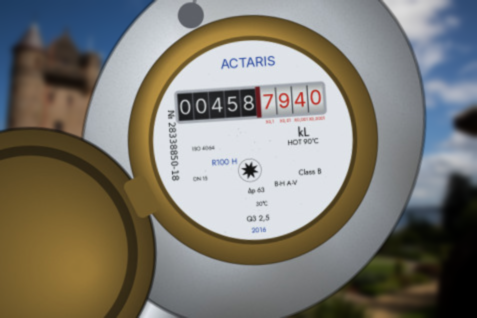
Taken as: value=458.7940 unit=kL
